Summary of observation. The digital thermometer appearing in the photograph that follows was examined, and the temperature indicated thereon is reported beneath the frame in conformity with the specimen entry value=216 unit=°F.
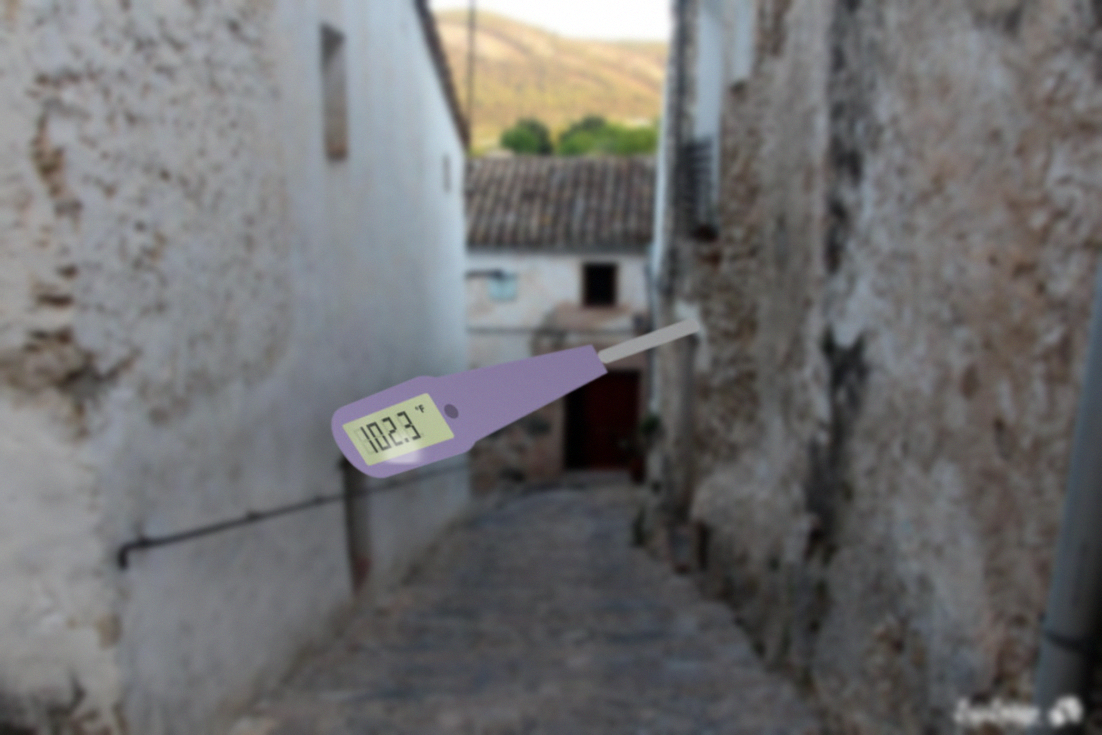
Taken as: value=102.3 unit=°F
